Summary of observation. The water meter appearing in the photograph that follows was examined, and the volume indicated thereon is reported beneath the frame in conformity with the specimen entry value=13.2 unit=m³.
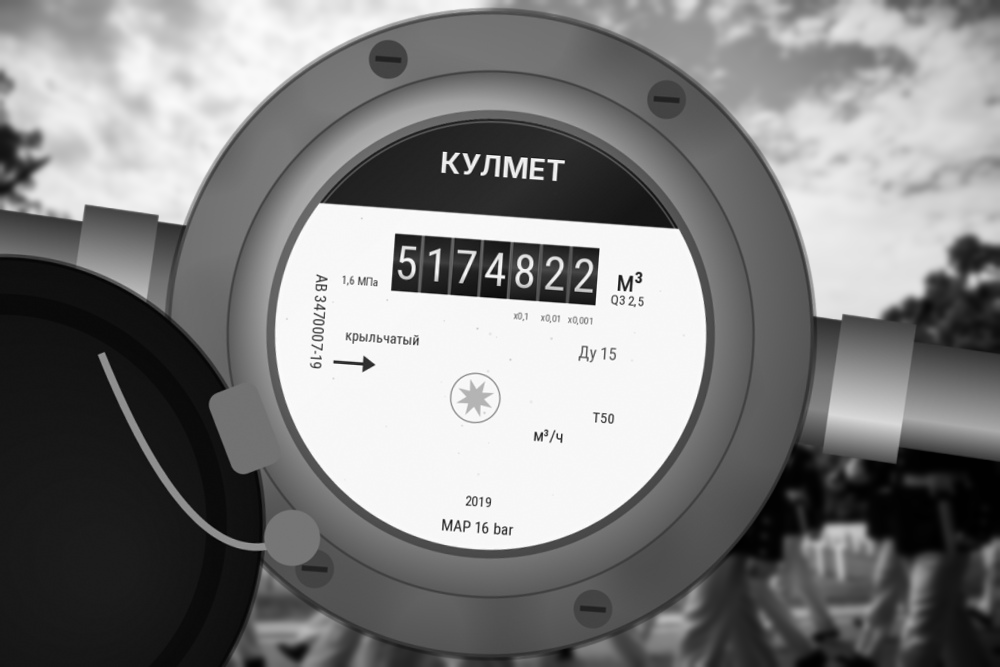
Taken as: value=5174.822 unit=m³
